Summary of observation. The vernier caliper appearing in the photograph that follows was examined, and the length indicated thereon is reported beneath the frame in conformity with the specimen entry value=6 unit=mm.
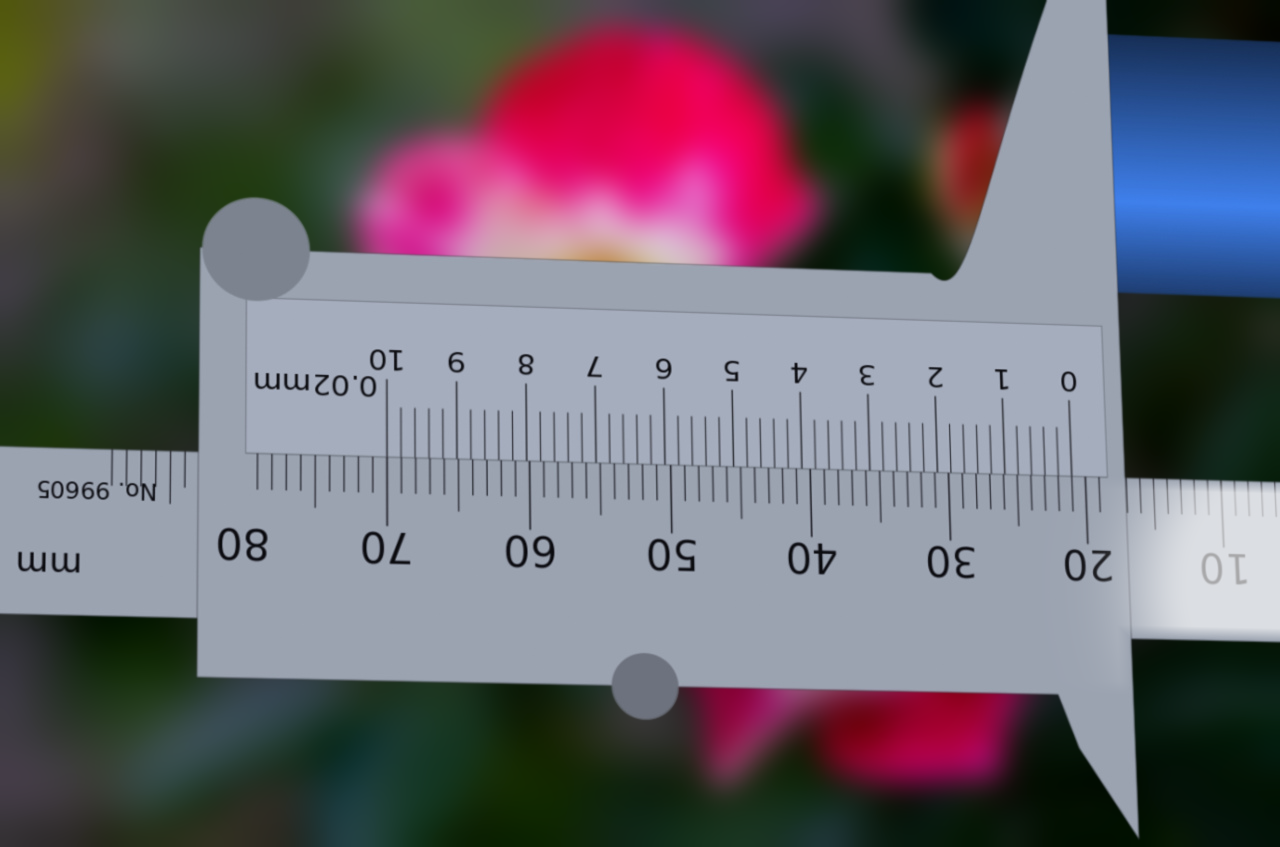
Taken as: value=21.0 unit=mm
